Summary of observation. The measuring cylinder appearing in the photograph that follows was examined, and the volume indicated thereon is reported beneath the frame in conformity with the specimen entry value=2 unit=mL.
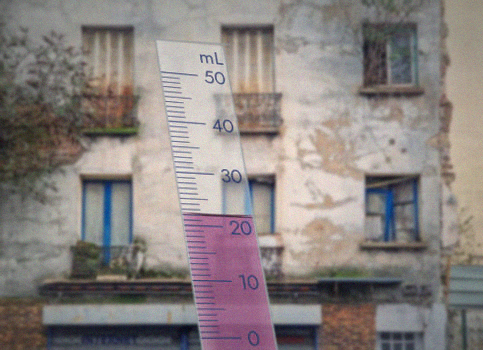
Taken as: value=22 unit=mL
